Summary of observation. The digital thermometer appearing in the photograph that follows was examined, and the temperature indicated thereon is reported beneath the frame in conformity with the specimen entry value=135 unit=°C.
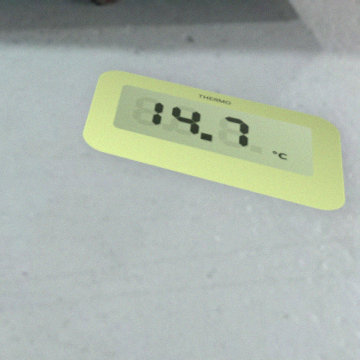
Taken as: value=14.7 unit=°C
